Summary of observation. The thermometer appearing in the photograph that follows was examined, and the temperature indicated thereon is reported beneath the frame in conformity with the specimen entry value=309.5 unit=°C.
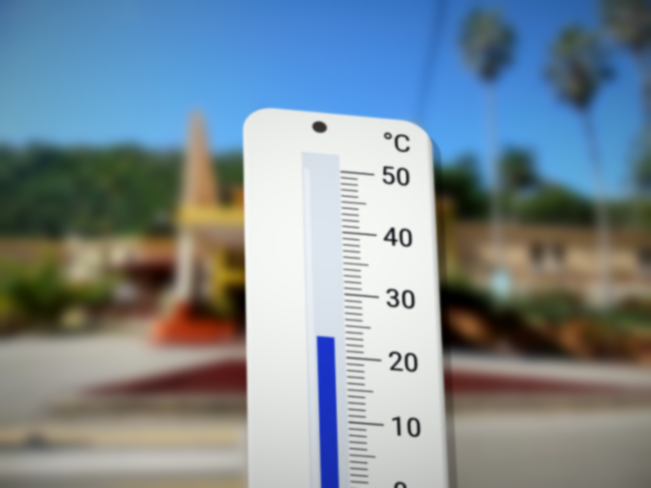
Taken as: value=23 unit=°C
